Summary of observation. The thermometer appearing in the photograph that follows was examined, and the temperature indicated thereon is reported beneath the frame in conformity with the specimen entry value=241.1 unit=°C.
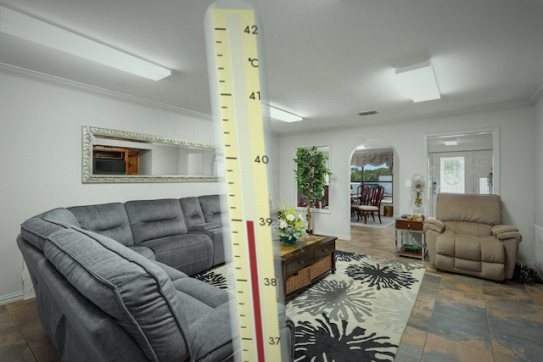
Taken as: value=39 unit=°C
